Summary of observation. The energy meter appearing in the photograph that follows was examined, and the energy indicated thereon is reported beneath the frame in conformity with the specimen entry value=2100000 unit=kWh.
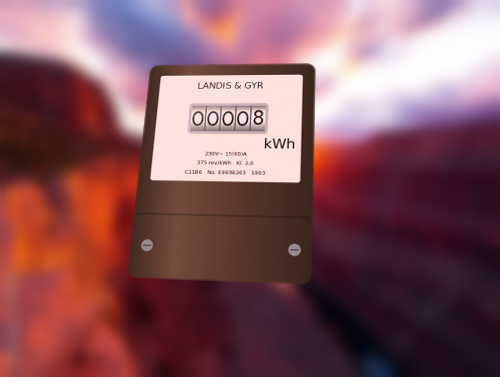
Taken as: value=8 unit=kWh
